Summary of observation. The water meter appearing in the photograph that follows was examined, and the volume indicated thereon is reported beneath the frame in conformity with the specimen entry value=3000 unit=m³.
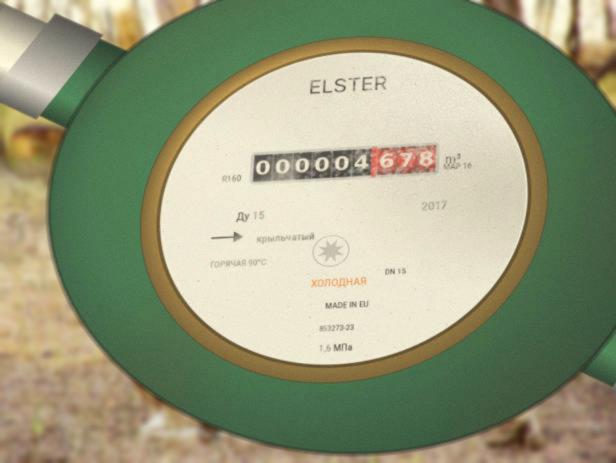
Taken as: value=4.678 unit=m³
